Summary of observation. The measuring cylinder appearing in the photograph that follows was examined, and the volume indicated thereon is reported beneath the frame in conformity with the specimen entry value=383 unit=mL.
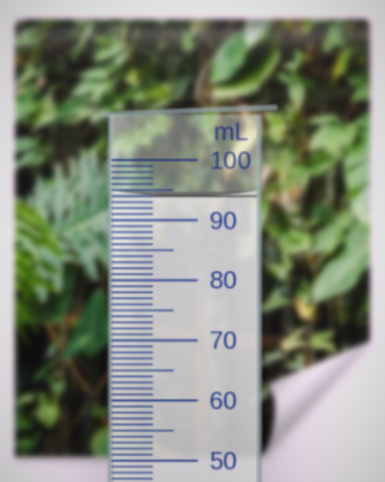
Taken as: value=94 unit=mL
